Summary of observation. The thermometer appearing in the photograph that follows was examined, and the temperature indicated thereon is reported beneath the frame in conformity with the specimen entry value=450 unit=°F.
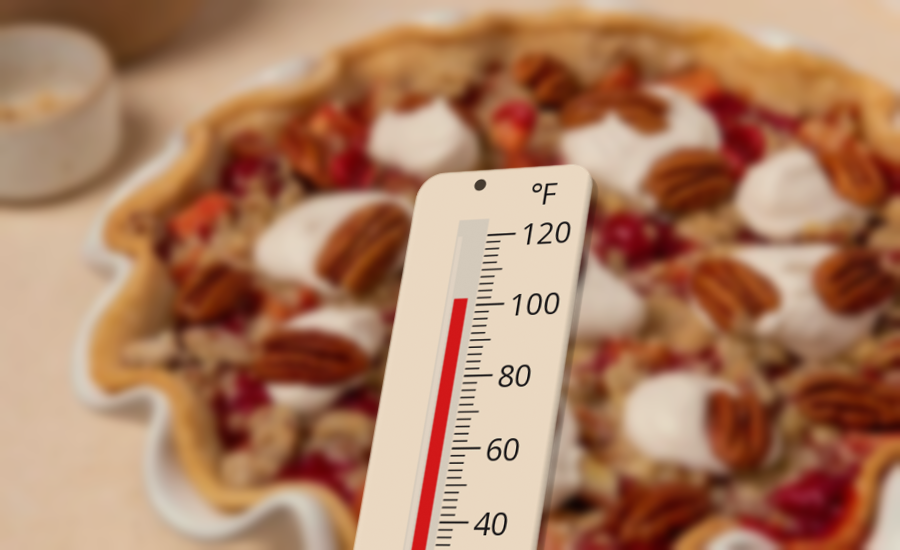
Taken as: value=102 unit=°F
